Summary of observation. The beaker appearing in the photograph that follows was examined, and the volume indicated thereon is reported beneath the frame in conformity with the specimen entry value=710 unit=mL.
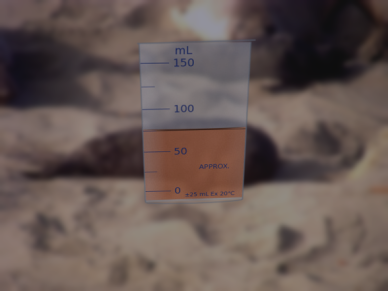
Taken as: value=75 unit=mL
